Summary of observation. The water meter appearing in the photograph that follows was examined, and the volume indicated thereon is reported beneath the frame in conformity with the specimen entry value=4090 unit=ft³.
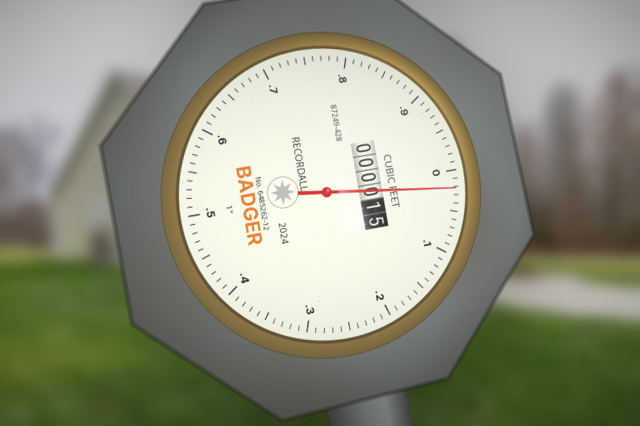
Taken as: value=15.02 unit=ft³
